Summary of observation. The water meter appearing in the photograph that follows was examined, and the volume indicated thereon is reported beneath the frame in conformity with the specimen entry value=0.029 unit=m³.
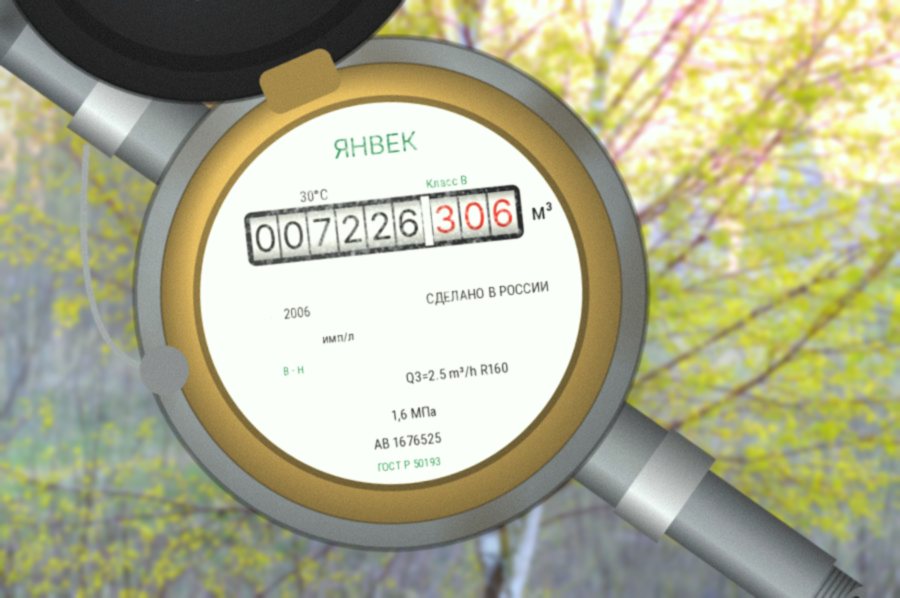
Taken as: value=7226.306 unit=m³
